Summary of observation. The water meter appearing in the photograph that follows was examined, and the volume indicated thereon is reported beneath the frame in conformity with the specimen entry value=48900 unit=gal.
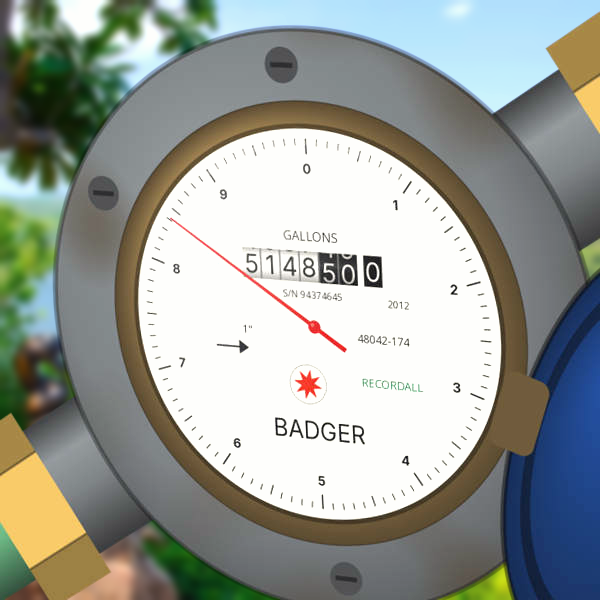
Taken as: value=5148498.4 unit=gal
